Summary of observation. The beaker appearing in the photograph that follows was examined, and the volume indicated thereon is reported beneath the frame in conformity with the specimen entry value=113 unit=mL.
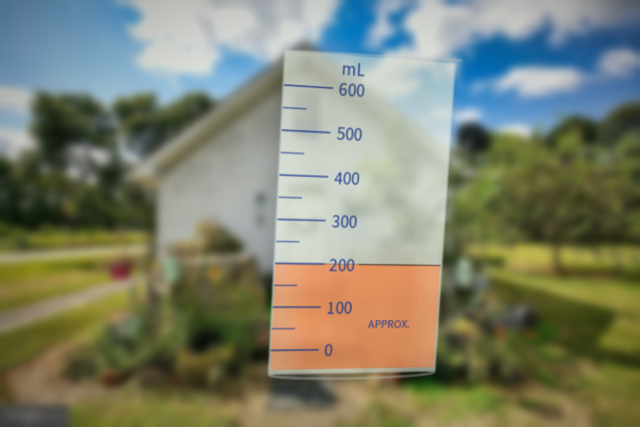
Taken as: value=200 unit=mL
